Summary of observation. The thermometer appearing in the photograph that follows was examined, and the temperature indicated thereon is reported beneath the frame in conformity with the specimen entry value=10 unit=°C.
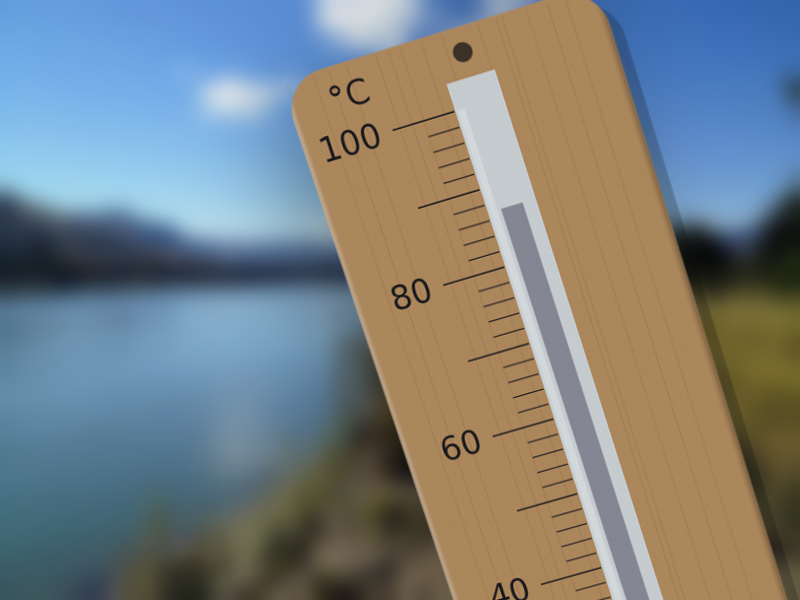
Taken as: value=87 unit=°C
